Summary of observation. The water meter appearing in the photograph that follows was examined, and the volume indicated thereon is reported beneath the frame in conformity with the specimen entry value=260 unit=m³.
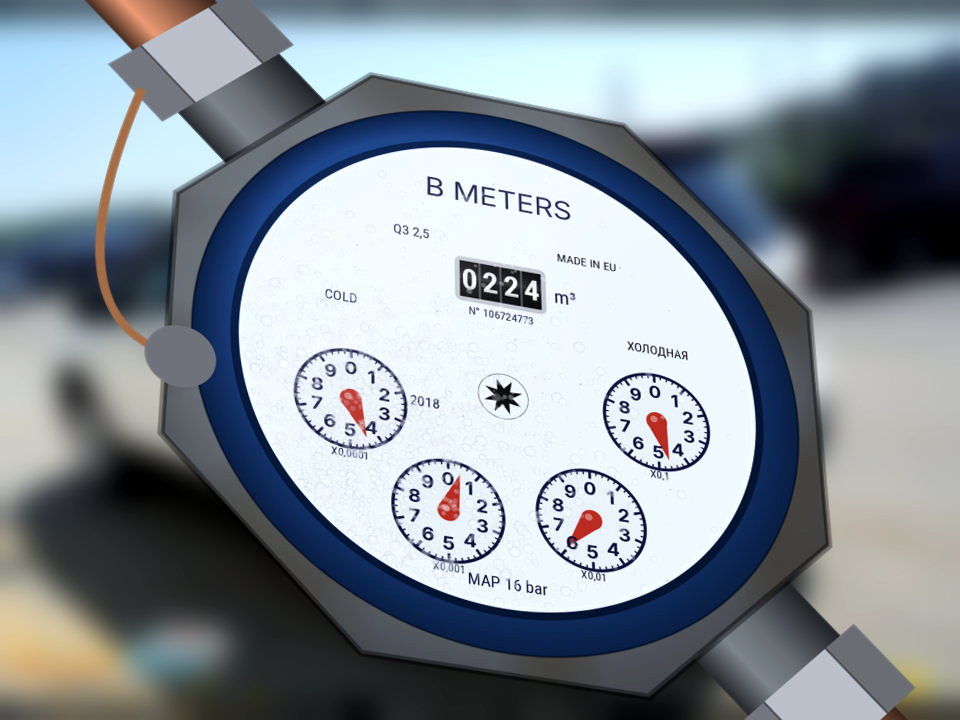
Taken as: value=224.4604 unit=m³
